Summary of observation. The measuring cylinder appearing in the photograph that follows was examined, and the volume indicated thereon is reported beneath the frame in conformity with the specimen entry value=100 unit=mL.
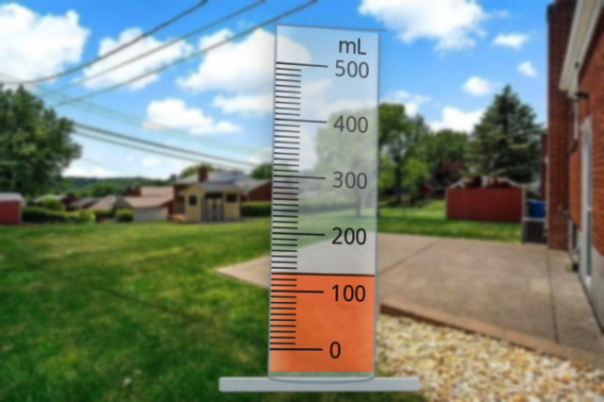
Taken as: value=130 unit=mL
